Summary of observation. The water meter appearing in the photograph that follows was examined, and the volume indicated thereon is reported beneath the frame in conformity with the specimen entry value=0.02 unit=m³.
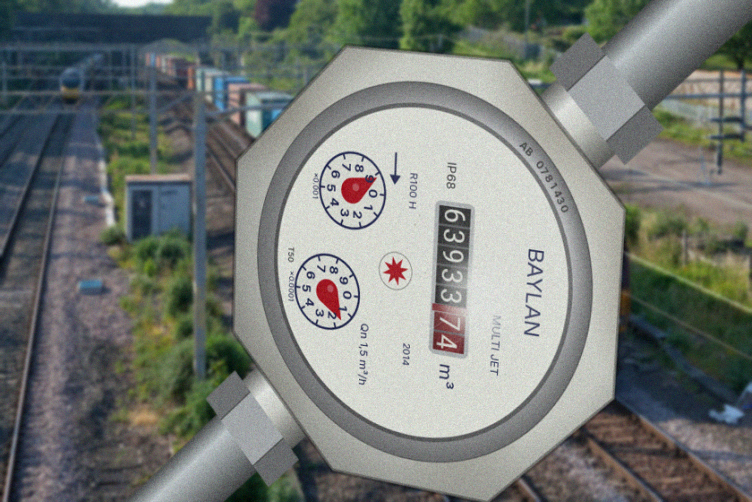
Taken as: value=63933.7391 unit=m³
